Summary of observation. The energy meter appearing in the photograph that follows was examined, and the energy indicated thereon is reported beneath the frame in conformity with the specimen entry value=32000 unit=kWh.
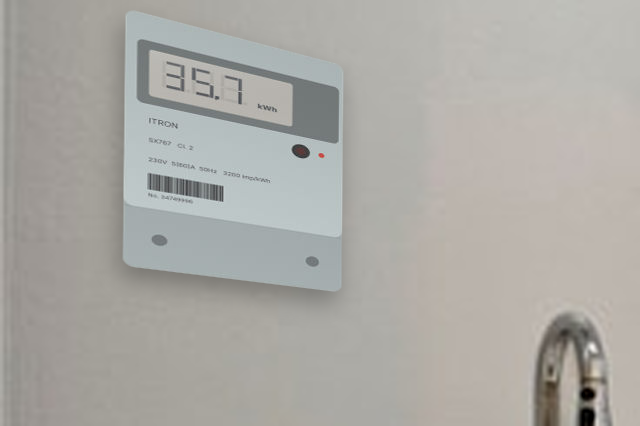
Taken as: value=35.7 unit=kWh
